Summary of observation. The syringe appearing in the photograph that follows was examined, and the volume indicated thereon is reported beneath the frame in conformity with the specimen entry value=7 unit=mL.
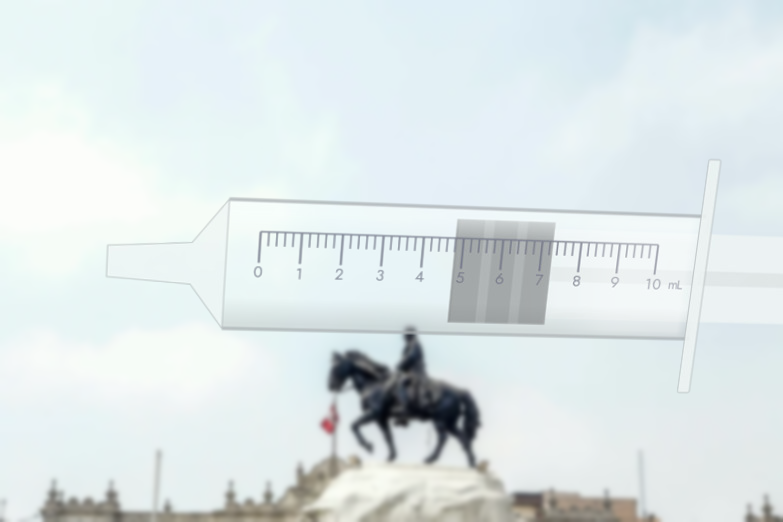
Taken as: value=4.8 unit=mL
